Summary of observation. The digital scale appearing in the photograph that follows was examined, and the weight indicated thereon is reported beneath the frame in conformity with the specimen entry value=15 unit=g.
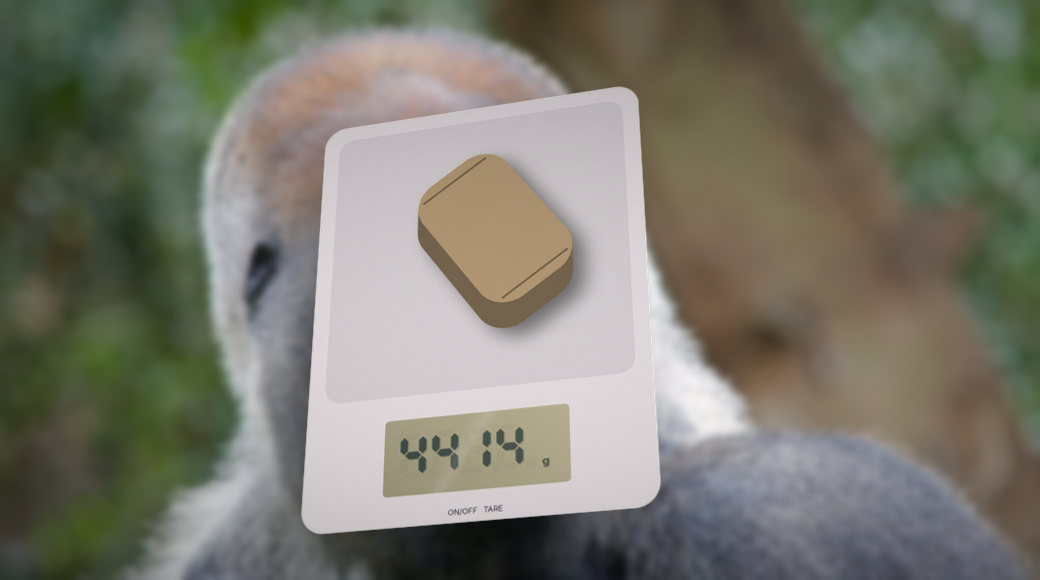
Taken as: value=4414 unit=g
